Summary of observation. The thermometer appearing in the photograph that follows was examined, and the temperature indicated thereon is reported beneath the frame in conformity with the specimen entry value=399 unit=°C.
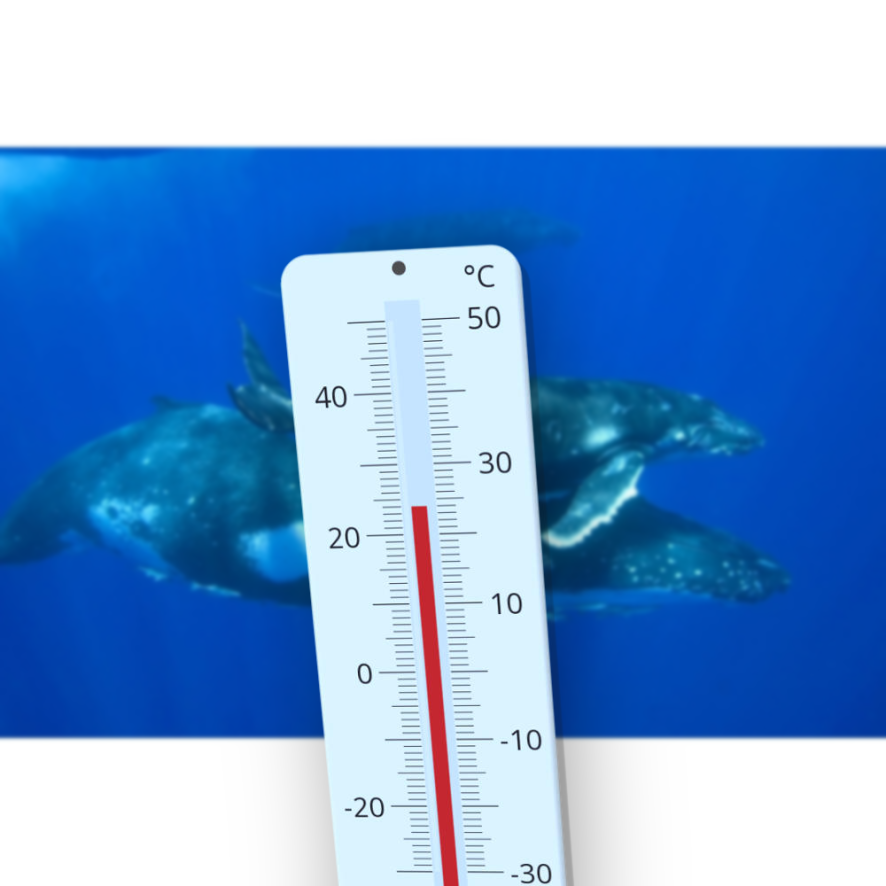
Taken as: value=24 unit=°C
